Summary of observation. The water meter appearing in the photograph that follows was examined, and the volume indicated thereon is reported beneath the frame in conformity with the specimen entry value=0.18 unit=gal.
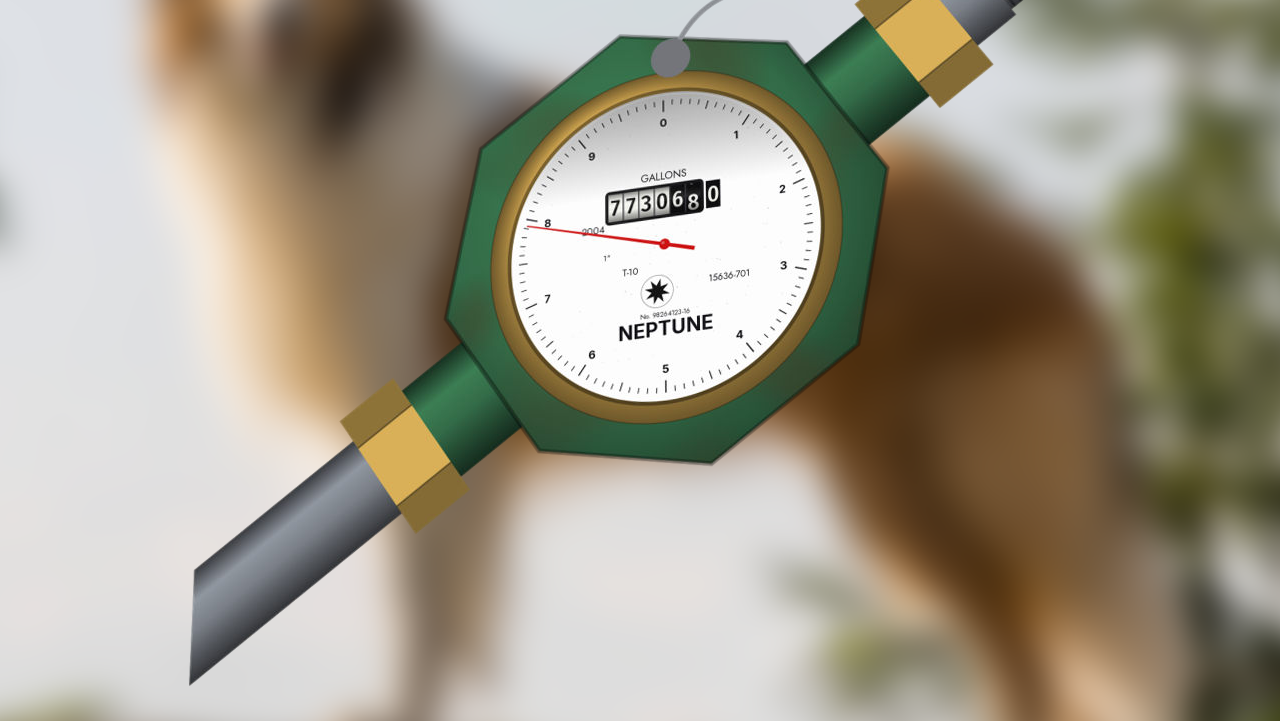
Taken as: value=7730677.9 unit=gal
